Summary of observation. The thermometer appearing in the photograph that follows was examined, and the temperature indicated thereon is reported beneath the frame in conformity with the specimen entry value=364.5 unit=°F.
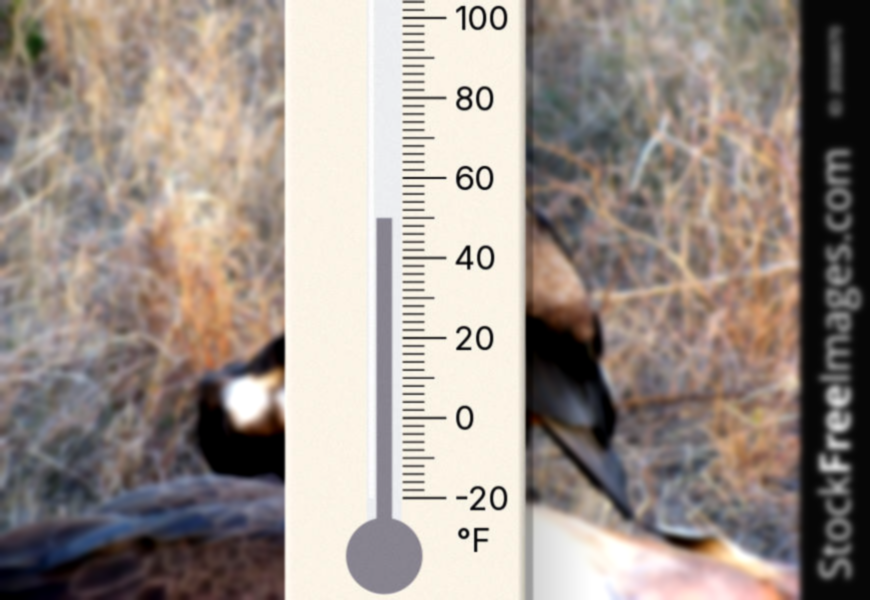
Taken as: value=50 unit=°F
